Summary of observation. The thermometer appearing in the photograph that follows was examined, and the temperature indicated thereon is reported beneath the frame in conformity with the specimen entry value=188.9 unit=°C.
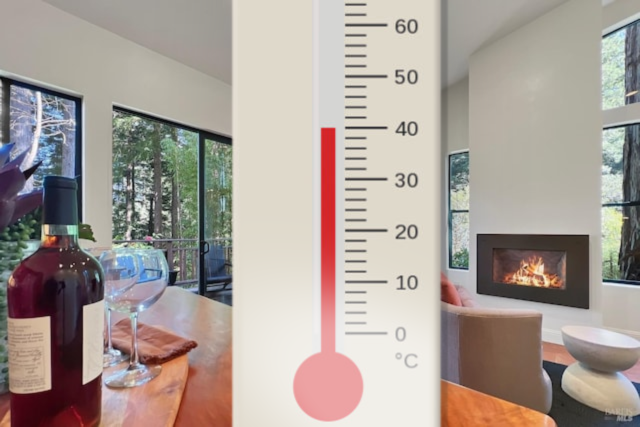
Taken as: value=40 unit=°C
